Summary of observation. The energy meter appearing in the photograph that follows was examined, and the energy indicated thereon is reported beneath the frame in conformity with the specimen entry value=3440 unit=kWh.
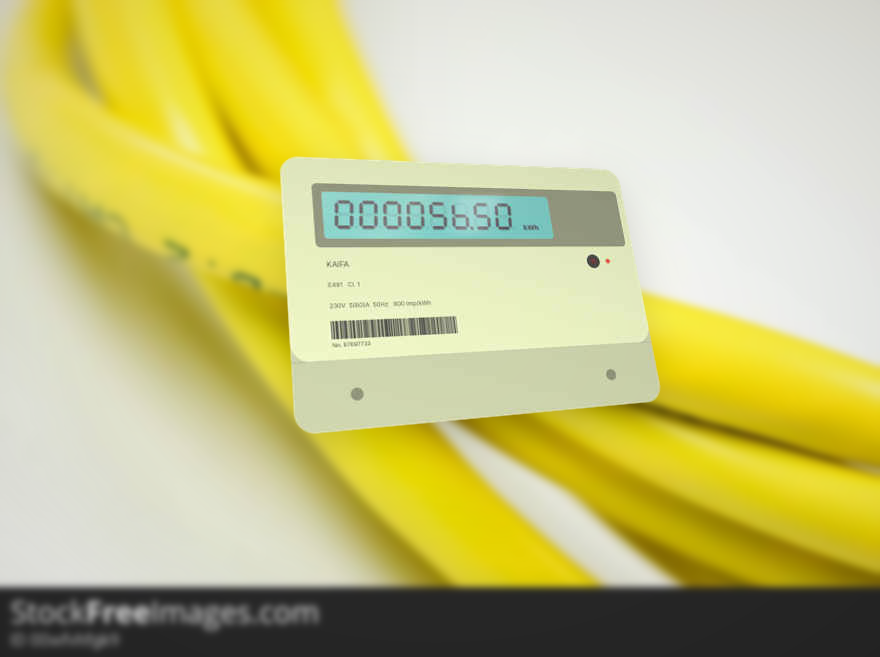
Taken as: value=56.50 unit=kWh
